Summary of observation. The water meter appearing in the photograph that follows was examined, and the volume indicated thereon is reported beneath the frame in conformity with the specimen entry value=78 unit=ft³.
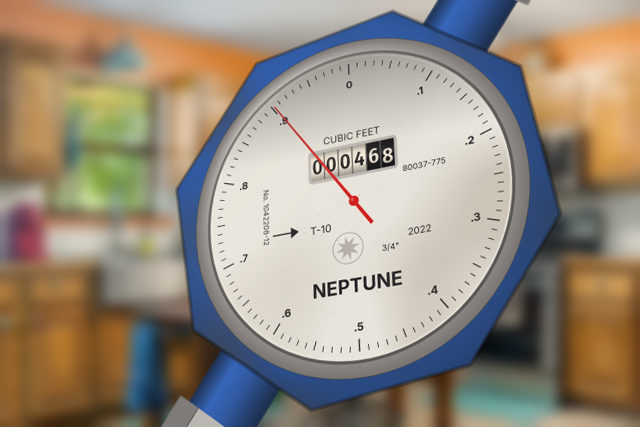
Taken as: value=467.90 unit=ft³
